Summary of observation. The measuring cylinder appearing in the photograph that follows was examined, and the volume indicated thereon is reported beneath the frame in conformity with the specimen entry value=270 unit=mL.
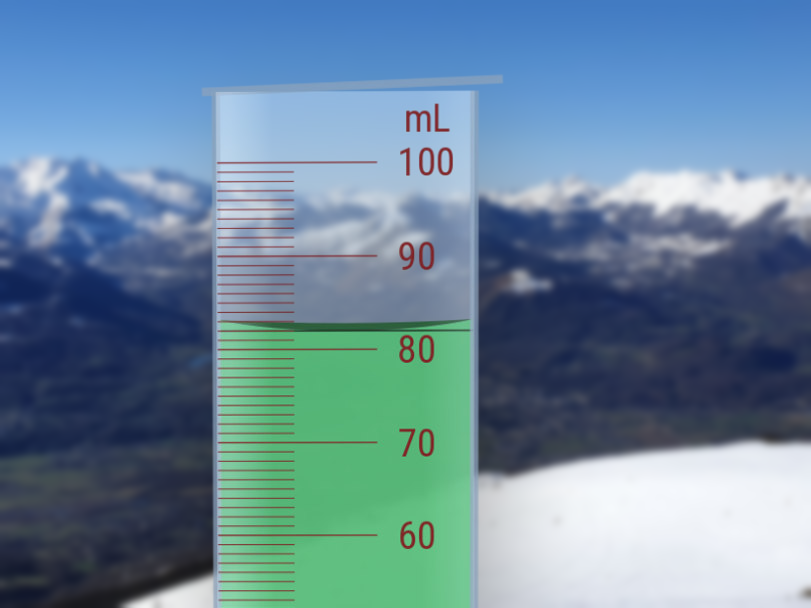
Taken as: value=82 unit=mL
